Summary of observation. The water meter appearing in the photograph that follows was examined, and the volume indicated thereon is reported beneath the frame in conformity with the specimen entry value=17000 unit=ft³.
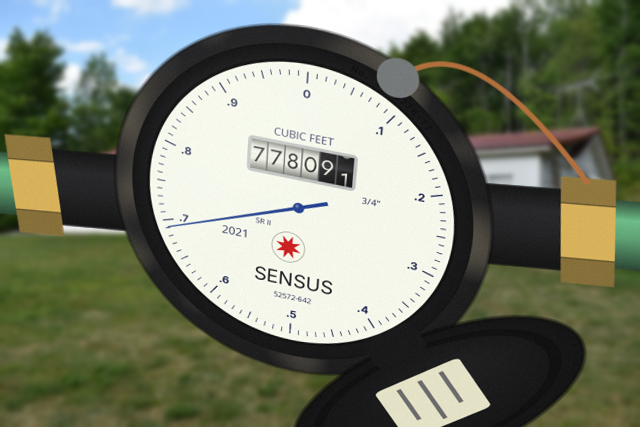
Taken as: value=778090.69 unit=ft³
